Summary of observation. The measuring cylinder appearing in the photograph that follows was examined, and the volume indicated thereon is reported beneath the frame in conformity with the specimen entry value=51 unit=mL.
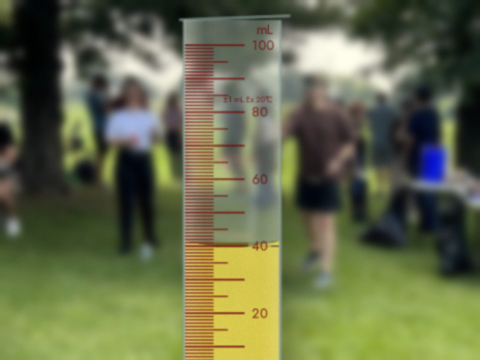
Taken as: value=40 unit=mL
